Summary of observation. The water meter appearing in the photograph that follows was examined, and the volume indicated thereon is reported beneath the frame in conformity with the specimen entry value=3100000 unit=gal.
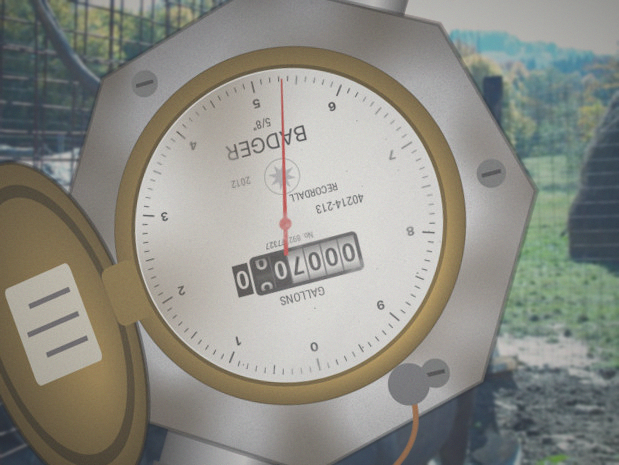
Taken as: value=7085.3 unit=gal
